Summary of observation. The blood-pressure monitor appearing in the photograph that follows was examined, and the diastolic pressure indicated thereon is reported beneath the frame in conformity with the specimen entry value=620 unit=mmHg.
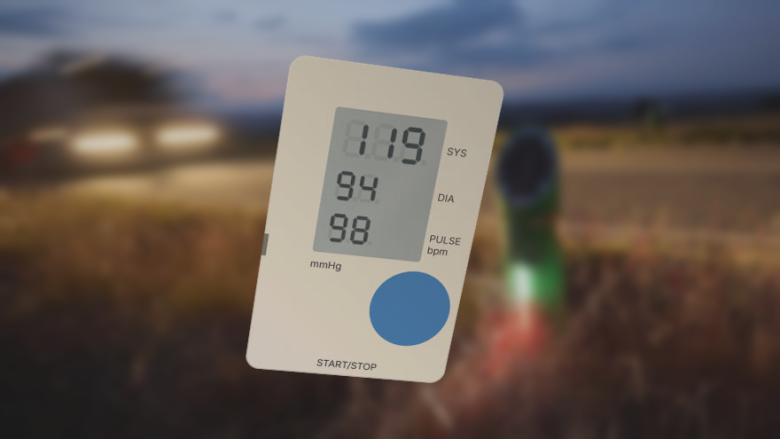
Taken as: value=94 unit=mmHg
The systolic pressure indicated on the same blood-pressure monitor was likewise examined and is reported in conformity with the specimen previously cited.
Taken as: value=119 unit=mmHg
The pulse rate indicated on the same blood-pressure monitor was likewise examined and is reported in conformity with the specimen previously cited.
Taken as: value=98 unit=bpm
